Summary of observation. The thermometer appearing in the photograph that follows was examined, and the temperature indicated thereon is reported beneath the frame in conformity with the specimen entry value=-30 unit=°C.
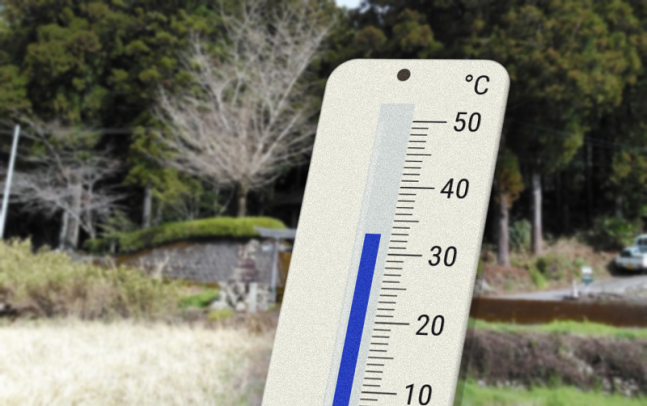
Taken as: value=33 unit=°C
